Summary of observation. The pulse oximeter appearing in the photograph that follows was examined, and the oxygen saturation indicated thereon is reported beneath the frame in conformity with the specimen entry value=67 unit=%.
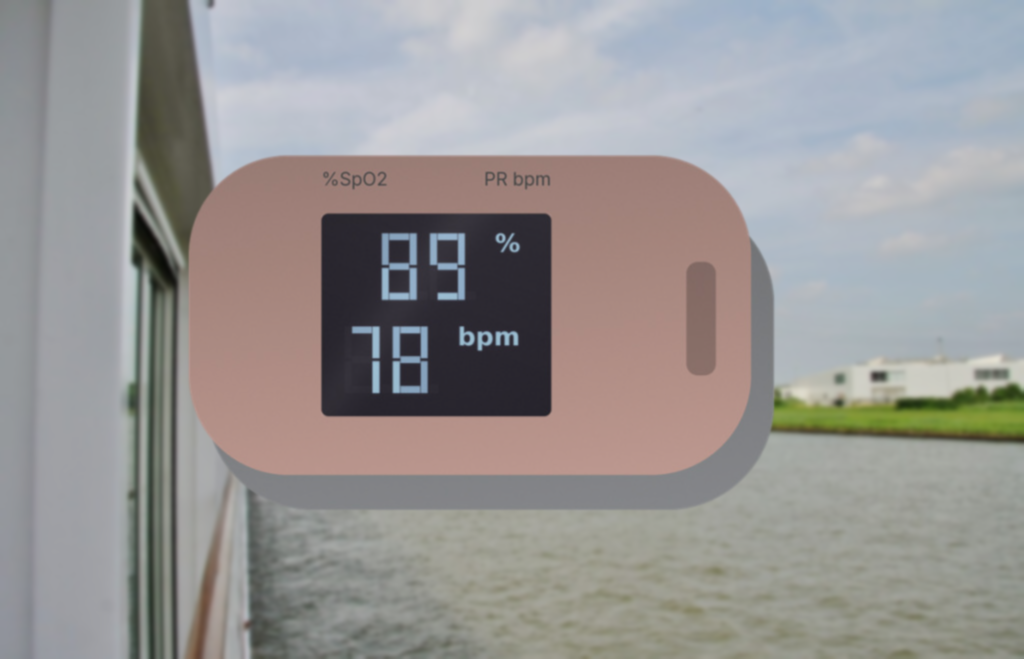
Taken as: value=89 unit=%
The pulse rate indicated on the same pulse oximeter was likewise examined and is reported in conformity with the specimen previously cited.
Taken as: value=78 unit=bpm
